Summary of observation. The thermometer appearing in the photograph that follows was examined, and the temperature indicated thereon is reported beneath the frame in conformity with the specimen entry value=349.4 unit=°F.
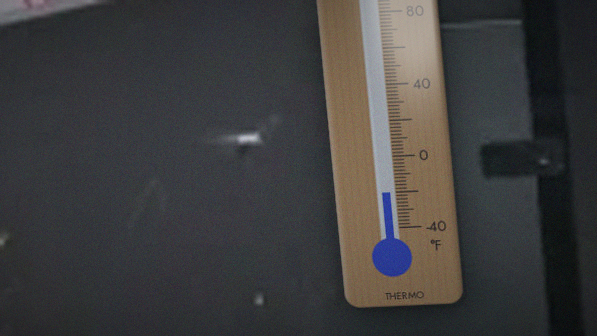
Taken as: value=-20 unit=°F
